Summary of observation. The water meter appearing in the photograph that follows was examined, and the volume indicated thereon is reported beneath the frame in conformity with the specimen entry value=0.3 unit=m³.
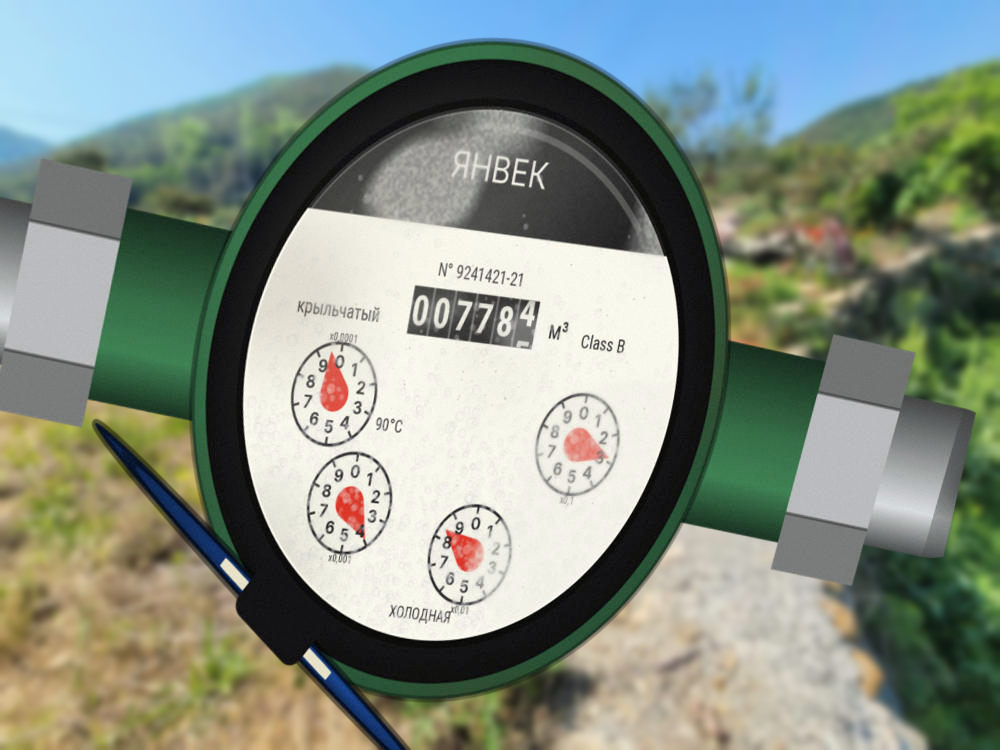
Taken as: value=7784.2839 unit=m³
